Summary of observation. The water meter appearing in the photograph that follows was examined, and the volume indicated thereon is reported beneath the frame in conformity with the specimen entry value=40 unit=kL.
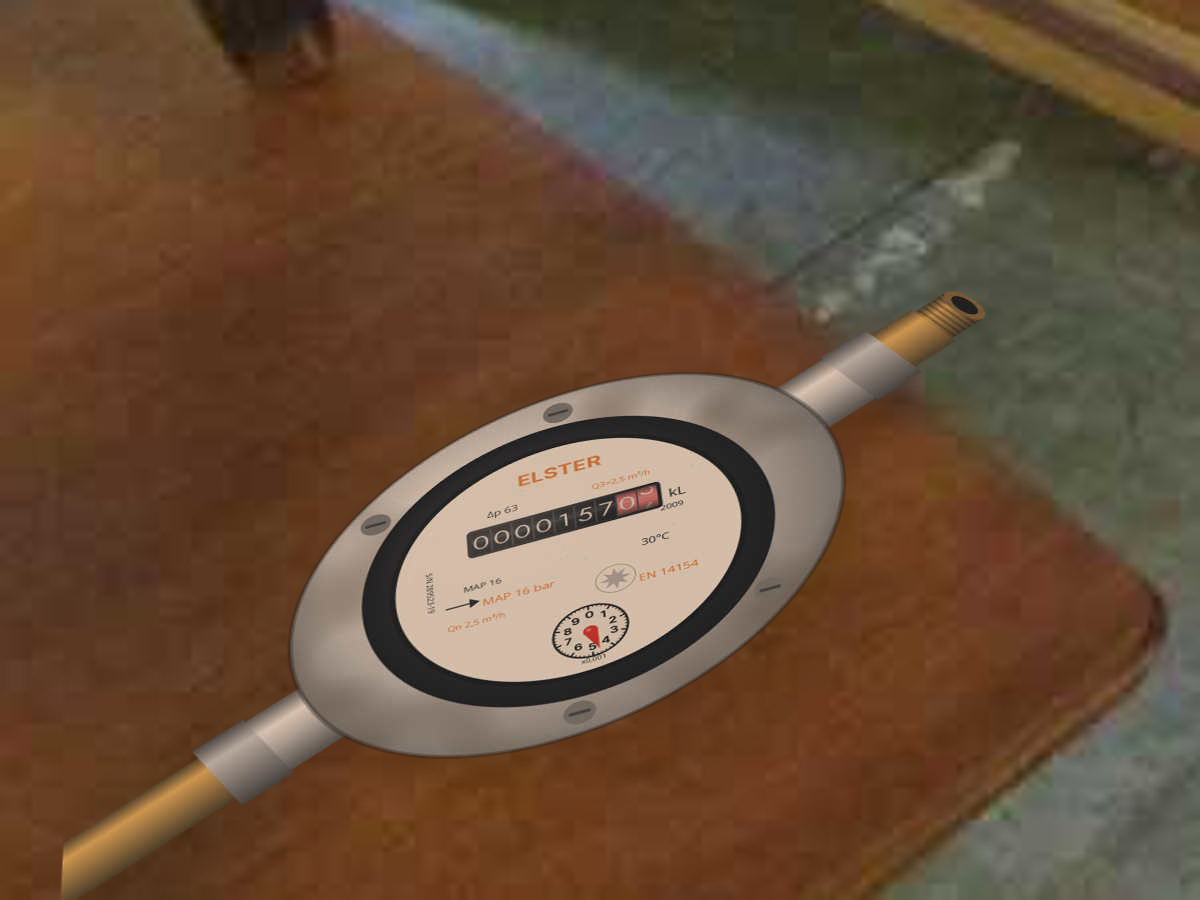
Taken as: value=157.054 unit=kL
